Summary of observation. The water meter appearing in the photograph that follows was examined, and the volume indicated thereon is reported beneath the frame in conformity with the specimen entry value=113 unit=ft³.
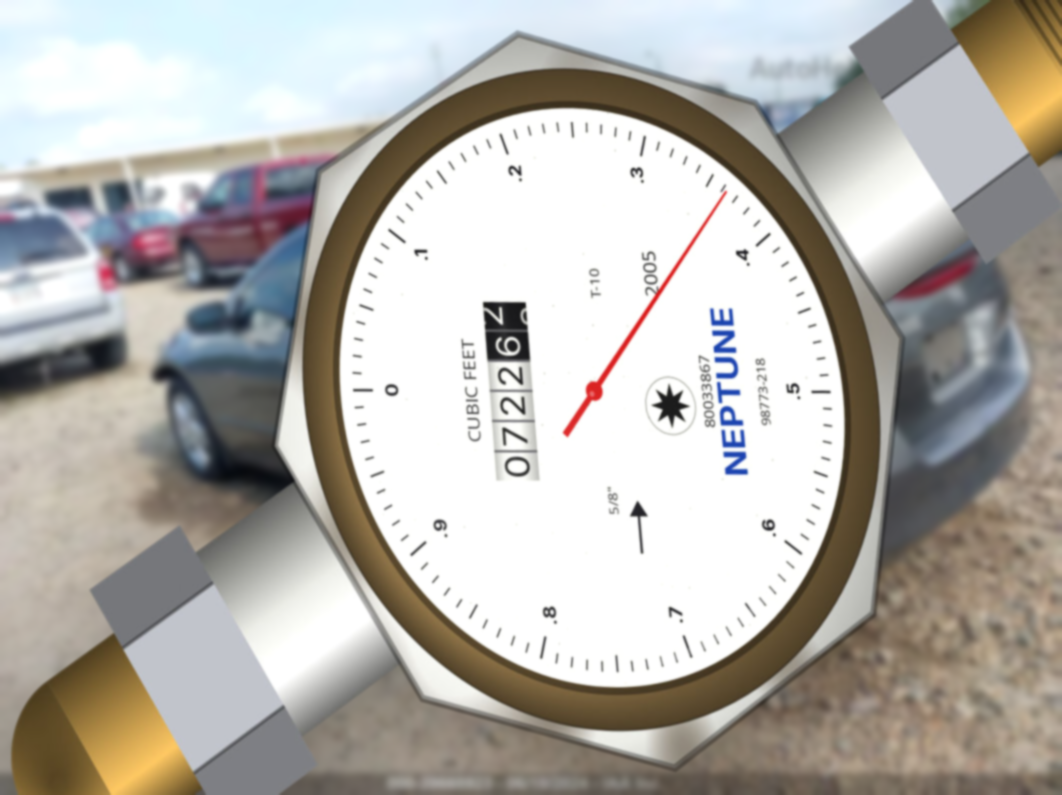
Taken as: value=72262.36 unit=ft³
